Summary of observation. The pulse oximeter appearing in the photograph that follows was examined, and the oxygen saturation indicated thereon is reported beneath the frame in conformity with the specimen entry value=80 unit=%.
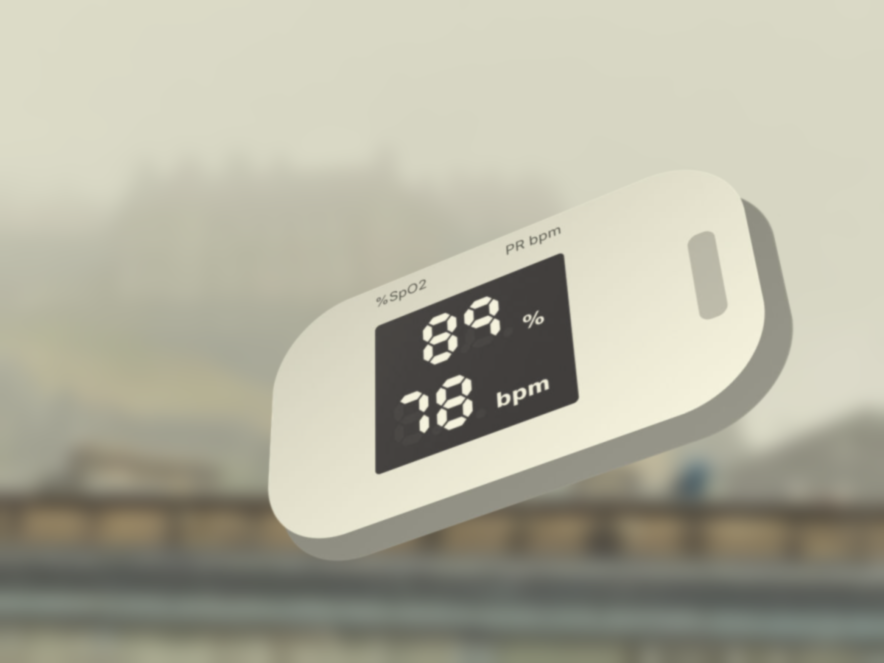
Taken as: value=89 unit=%
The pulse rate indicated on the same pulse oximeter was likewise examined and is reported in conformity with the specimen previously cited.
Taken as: value=78 unit=bpm
